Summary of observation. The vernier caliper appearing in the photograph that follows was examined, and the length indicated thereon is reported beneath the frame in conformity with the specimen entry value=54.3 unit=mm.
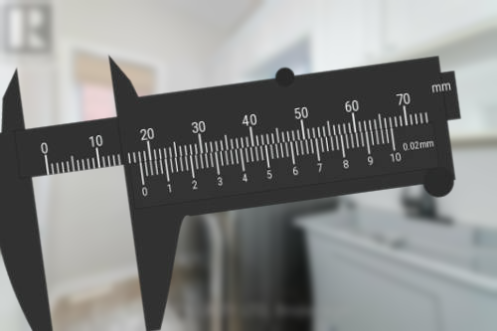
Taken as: value=18.0 unit=mm
